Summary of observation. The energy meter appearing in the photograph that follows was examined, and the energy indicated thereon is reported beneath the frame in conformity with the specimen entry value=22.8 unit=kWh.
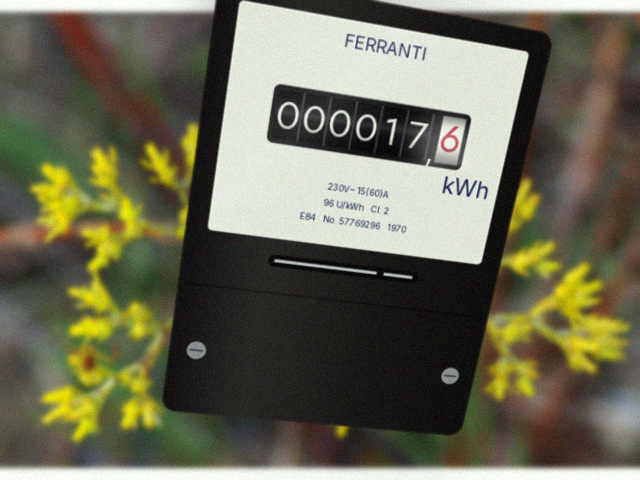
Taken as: value=17.6 unit=kWh
